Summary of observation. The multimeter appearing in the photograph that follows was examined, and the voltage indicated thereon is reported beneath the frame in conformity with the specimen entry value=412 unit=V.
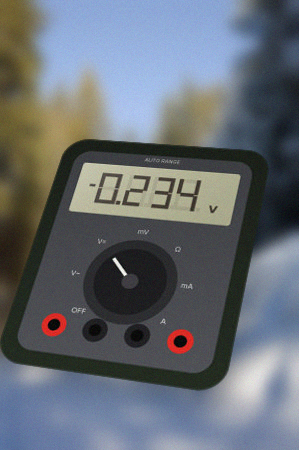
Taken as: value=-0.234 unit=V
